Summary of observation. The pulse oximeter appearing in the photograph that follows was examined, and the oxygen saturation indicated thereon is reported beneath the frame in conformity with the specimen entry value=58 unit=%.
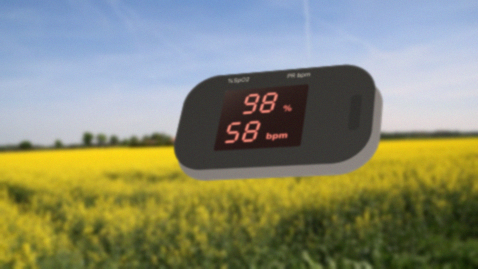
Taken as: value=98 unit=%
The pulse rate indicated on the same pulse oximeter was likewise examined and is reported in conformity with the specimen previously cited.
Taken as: value=58 unit=bpm
